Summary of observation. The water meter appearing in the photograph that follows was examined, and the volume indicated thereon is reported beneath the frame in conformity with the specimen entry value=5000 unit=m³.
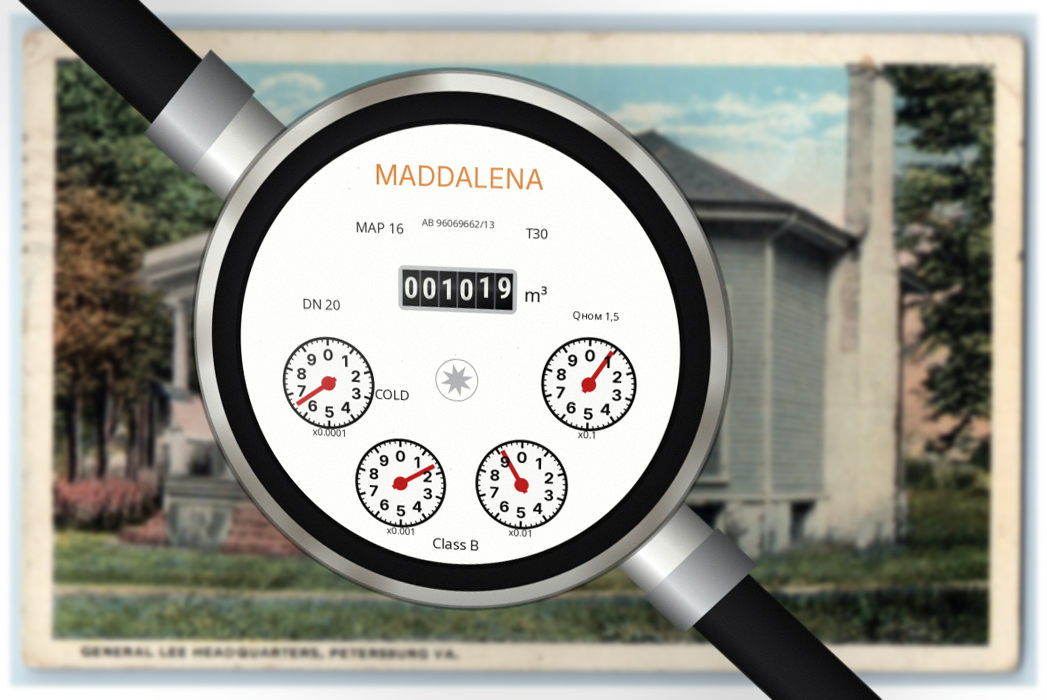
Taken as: value=1019.0916 unit=m³
